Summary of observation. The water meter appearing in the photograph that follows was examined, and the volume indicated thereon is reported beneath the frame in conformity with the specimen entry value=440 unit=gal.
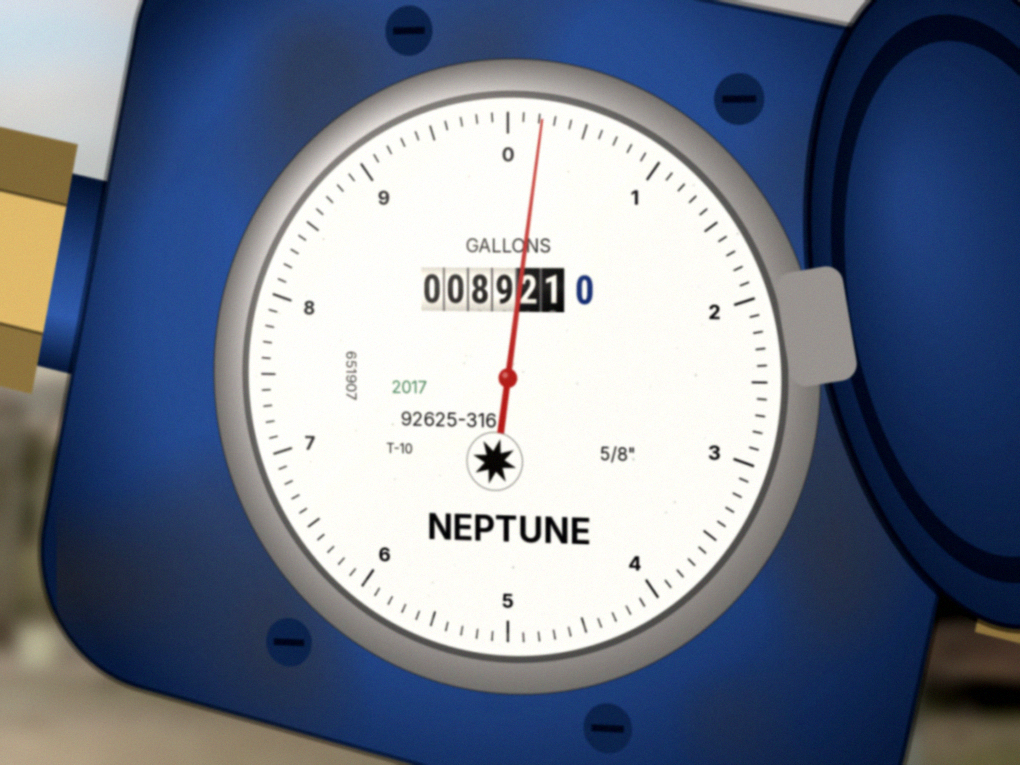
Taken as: value=89210.2 unit=gal
